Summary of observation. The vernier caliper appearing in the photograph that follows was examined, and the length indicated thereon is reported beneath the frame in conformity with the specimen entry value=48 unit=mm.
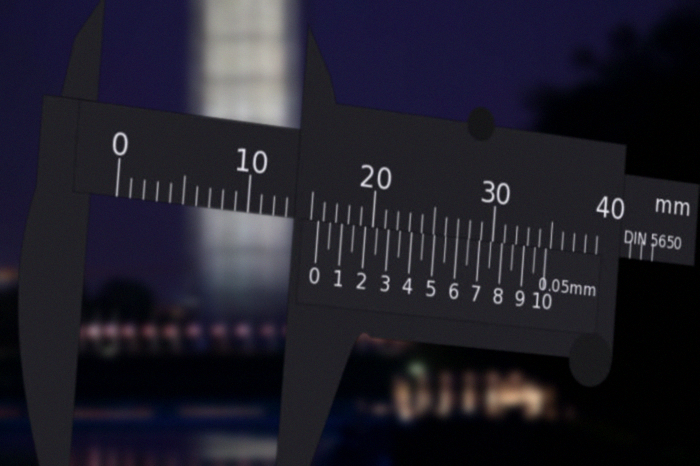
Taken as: value=15.6 unit=mm
